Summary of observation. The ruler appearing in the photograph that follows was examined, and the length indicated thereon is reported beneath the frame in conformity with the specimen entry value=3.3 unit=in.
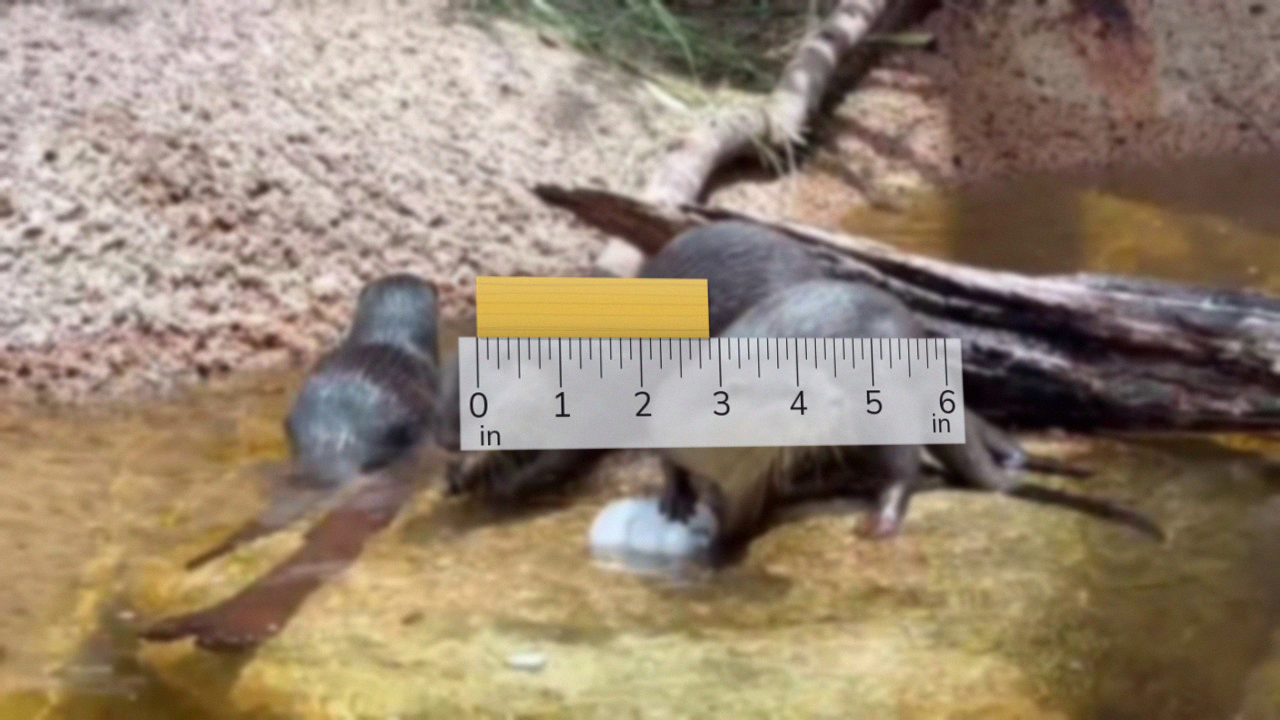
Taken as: value=2.875 unit=in
